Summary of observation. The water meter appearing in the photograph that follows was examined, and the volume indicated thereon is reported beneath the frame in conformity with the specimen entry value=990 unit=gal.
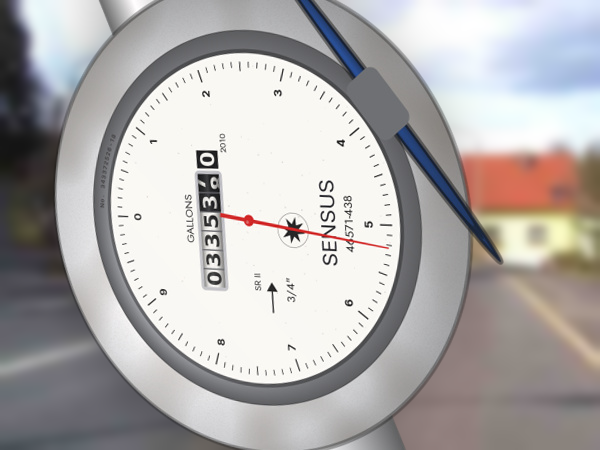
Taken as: value=335375.2 unit=gal
